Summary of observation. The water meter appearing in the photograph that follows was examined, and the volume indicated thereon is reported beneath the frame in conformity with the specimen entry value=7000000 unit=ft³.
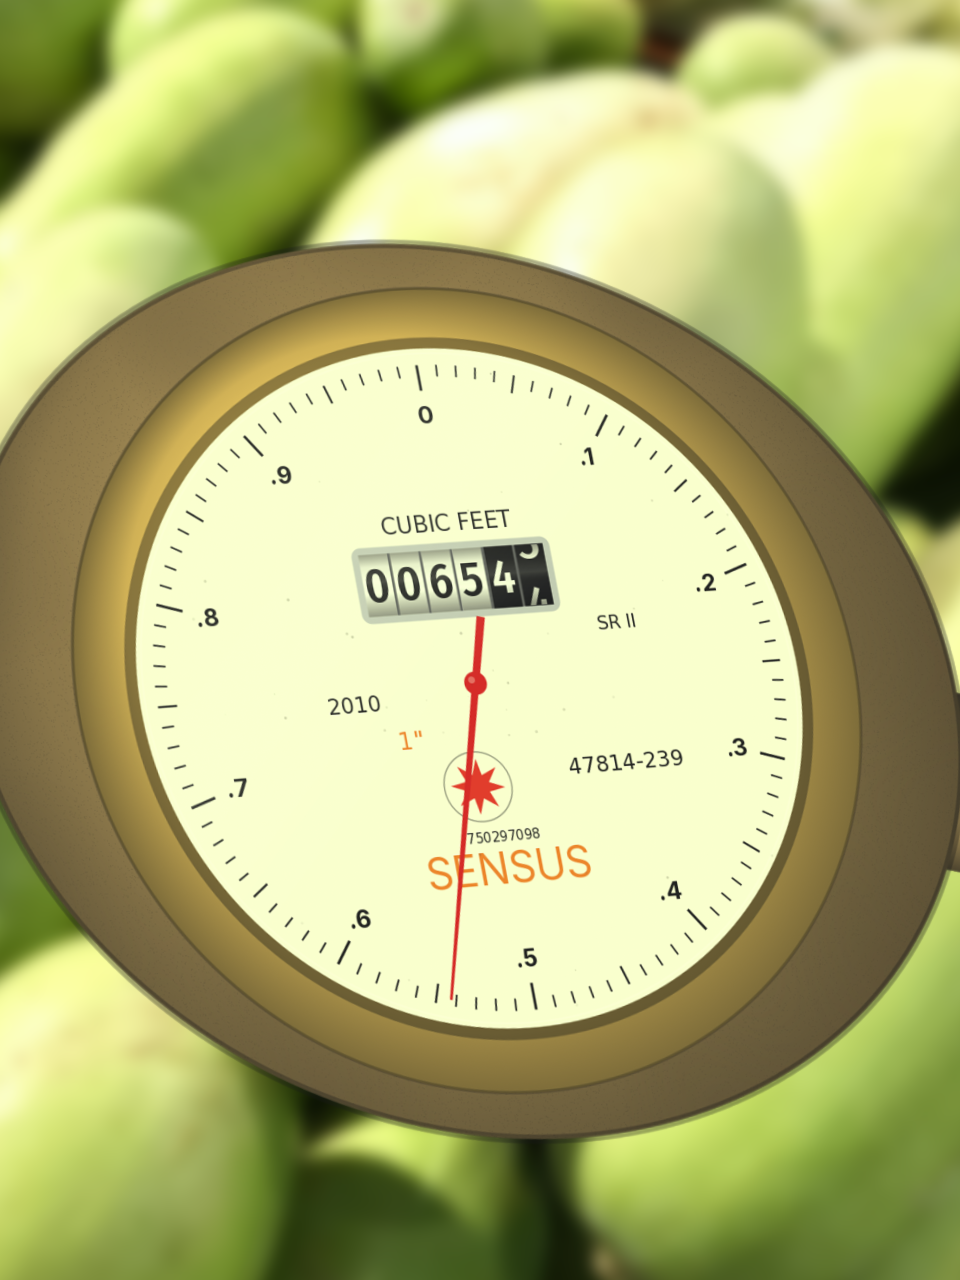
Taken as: value=6543.54 unit=ft³
